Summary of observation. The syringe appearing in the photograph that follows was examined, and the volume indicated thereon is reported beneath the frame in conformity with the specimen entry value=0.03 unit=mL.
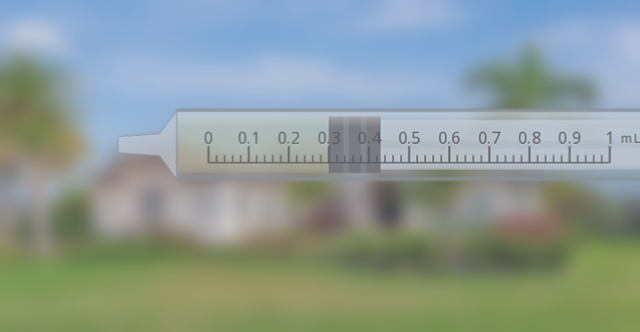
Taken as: value=0.3 unit=mL
